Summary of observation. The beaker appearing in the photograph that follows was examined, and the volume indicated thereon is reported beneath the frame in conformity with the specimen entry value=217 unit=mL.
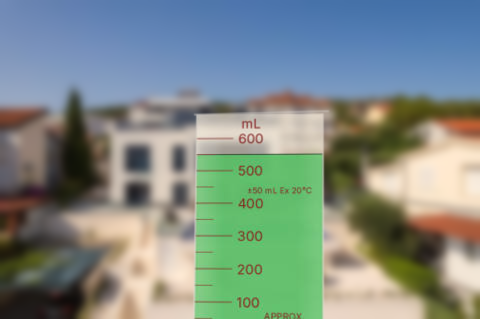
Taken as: value=550 unit=mL
